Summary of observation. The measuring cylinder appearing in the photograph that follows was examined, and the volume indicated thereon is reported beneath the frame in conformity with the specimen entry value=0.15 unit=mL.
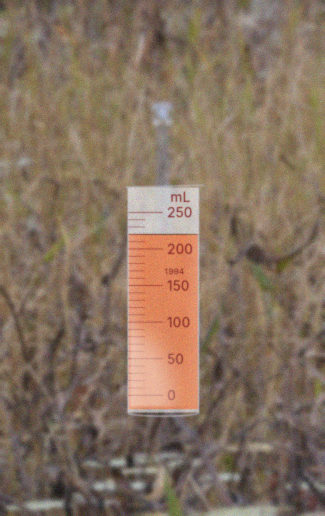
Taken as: value=220 unit=mL
